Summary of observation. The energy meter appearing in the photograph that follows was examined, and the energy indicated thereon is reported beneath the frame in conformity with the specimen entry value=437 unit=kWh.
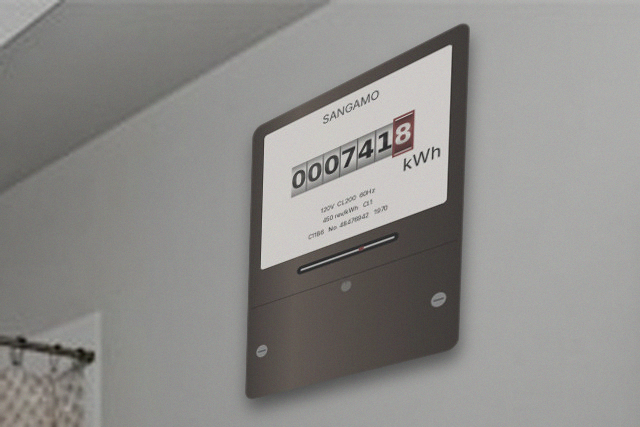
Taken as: value=741.8 unit=kWh
